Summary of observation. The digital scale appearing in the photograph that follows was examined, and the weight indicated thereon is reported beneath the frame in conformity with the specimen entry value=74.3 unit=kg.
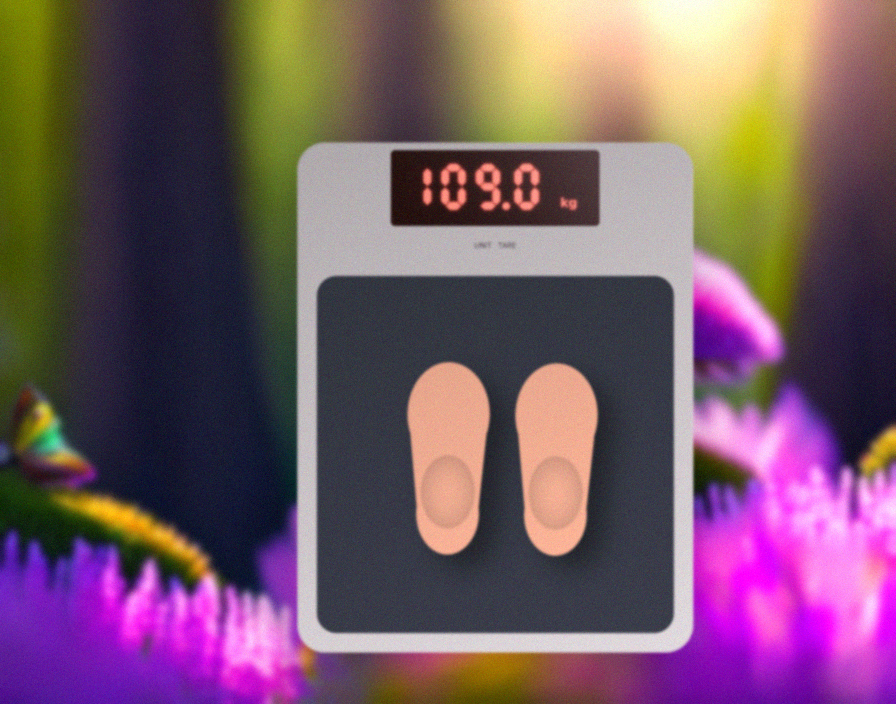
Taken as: value=109.0 unit=kg
